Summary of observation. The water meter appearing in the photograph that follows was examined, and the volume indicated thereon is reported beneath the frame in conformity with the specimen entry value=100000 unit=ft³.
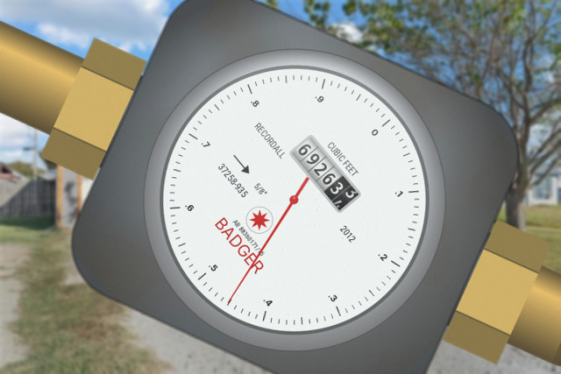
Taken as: value=692633.45 unit=ft³
